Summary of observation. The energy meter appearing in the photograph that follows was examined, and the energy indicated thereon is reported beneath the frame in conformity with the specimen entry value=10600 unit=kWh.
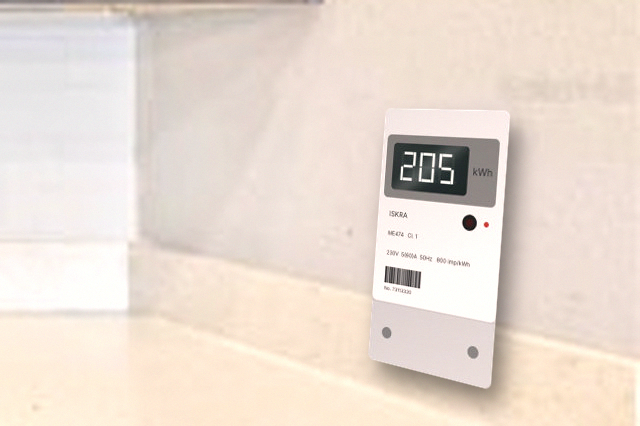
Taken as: value=205 unit=kWh
